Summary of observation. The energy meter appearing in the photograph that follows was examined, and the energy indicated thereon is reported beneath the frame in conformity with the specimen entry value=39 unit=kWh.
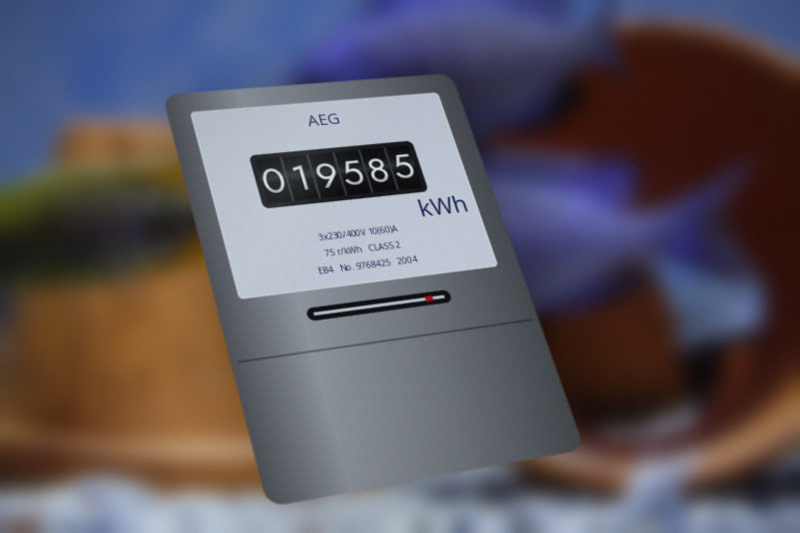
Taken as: value=19585 unit=kWh
